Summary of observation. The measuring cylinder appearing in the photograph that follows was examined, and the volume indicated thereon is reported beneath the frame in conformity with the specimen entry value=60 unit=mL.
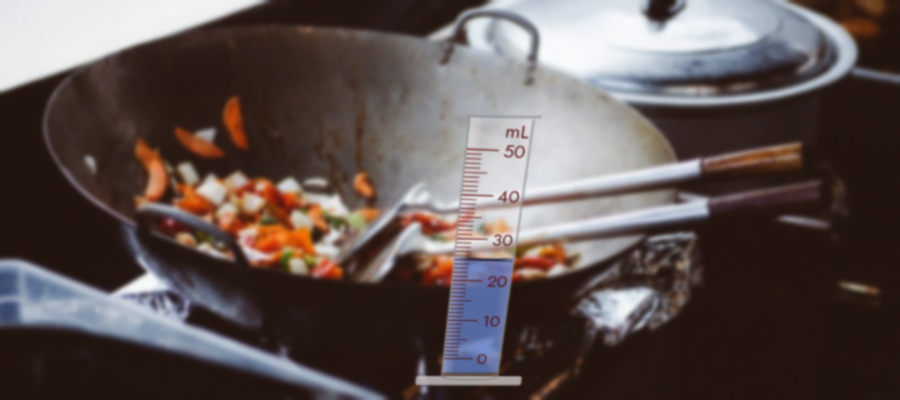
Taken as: value=25 unit=mL
